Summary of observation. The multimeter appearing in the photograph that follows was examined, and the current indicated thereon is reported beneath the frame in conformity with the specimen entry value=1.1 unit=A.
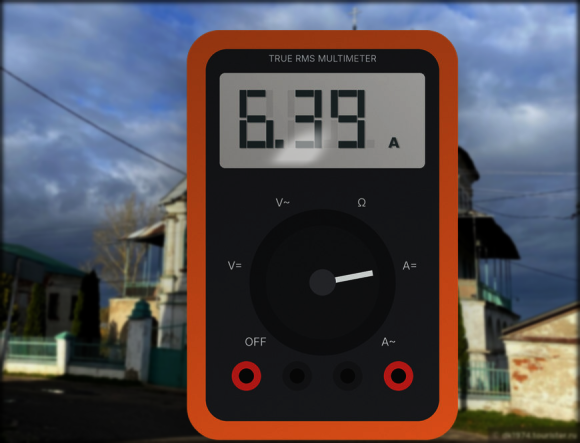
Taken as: value=6.39 unit=A
